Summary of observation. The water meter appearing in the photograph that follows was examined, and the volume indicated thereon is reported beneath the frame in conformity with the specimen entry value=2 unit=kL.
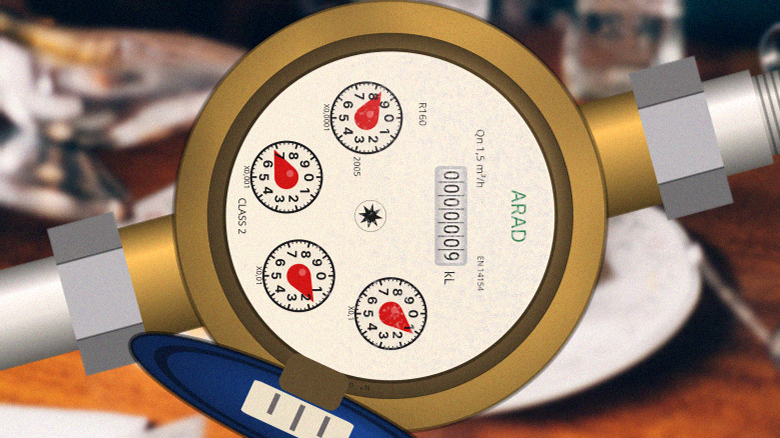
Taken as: value=9.1168 unit=kL
